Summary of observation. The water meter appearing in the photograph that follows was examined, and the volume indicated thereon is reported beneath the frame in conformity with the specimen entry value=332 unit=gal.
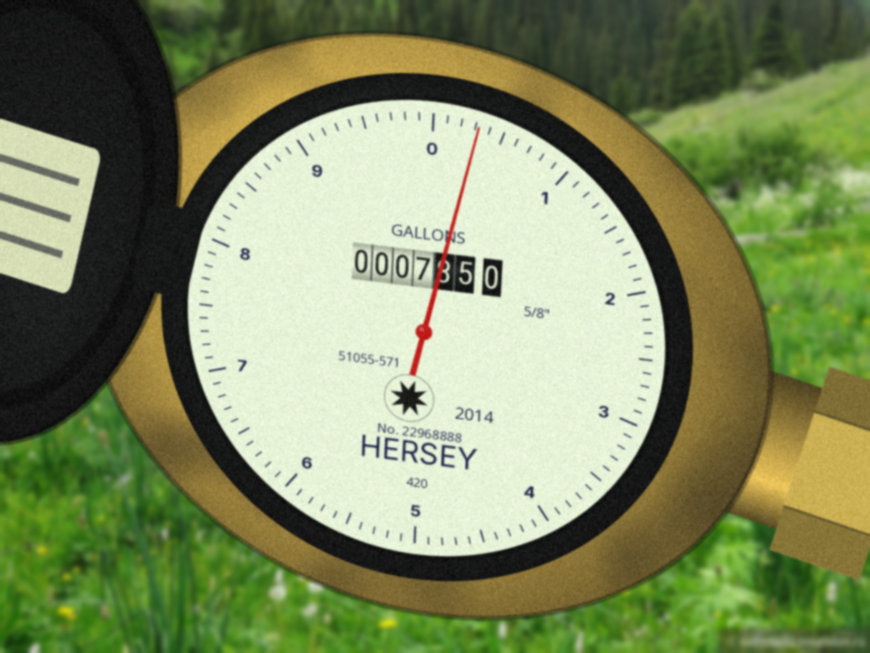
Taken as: value=7850.3 unit=gal
